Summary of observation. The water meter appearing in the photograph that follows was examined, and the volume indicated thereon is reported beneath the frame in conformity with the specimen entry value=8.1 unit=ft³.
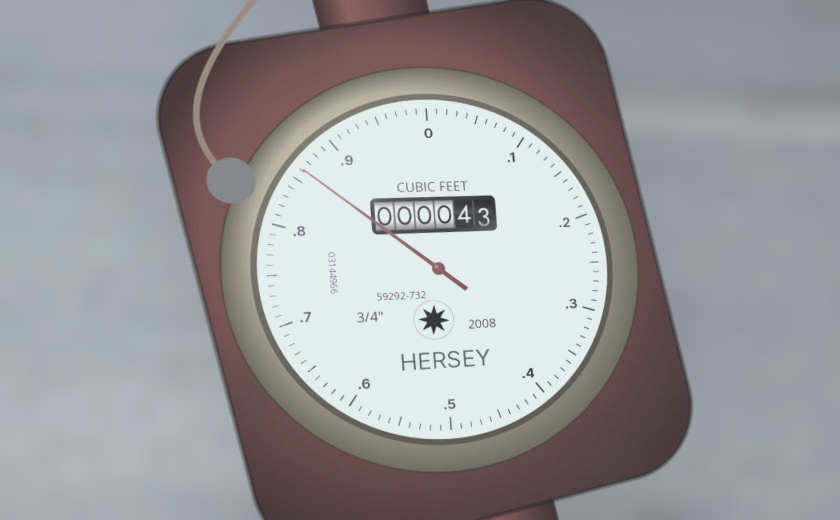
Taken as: value=42.86 unit=ft³
